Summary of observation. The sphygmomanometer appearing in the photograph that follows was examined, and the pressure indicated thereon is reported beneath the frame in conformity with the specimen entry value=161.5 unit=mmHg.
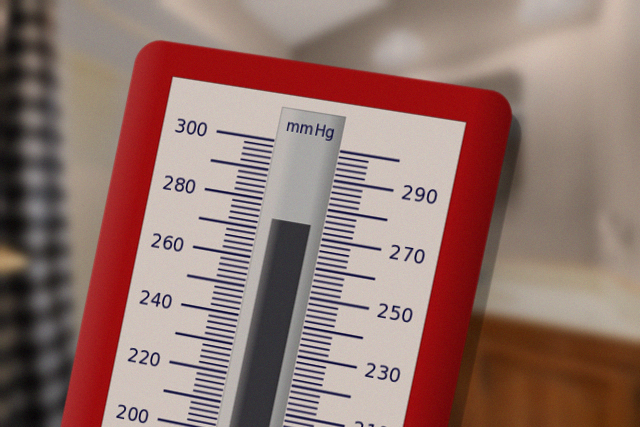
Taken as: value=274 unit=mmHg
